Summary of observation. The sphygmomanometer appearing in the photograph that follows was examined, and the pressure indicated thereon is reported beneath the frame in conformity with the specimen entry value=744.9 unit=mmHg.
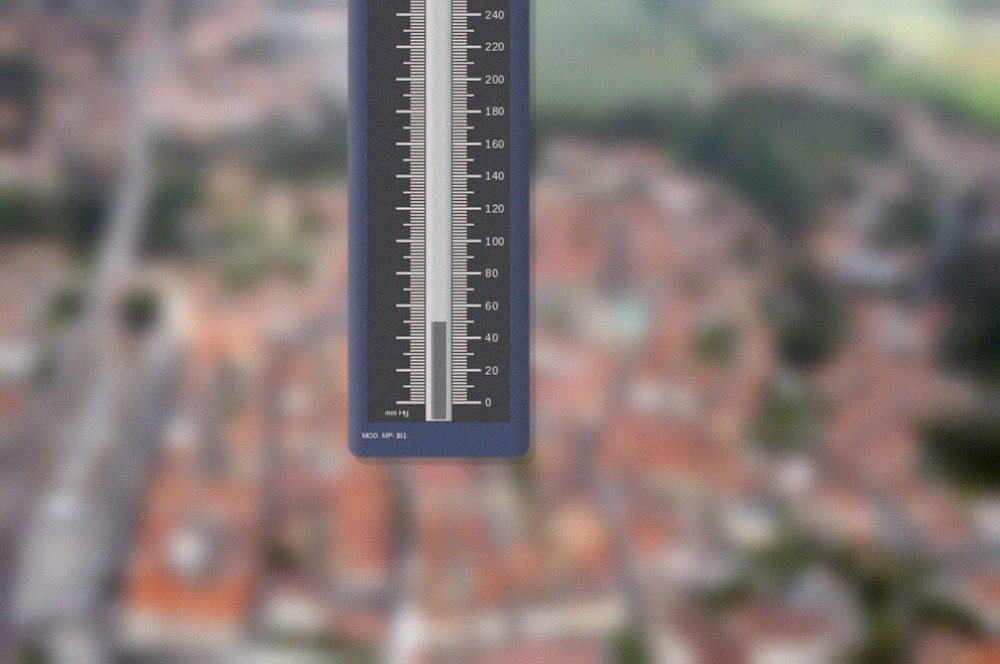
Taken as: value=50 unit=mmHg
